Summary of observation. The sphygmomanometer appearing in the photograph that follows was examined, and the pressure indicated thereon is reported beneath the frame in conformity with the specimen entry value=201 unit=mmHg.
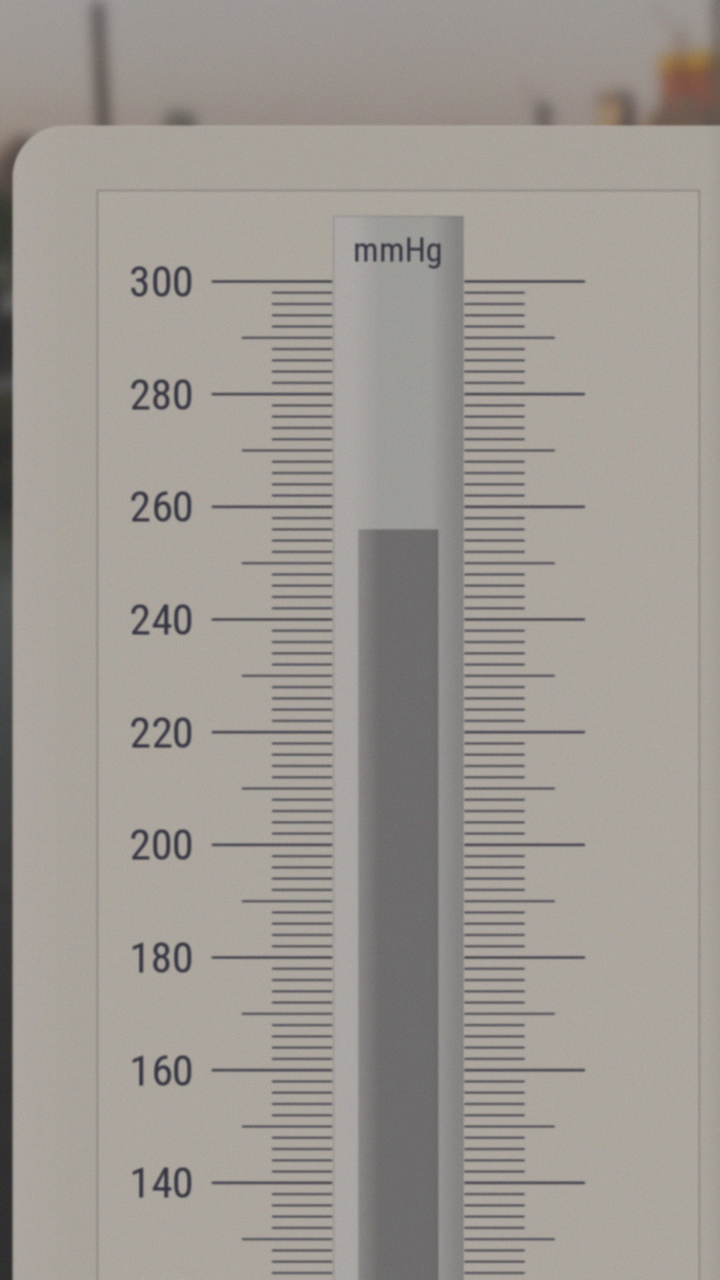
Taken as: value=256 unit=mmHg
